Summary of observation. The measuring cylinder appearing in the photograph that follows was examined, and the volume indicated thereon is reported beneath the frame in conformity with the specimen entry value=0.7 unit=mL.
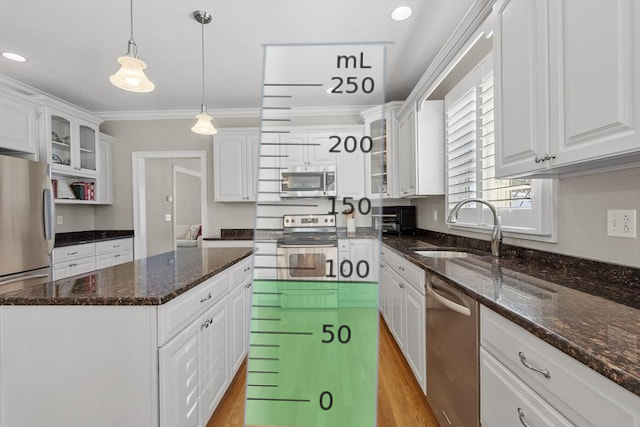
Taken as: value=90 unit=mL
